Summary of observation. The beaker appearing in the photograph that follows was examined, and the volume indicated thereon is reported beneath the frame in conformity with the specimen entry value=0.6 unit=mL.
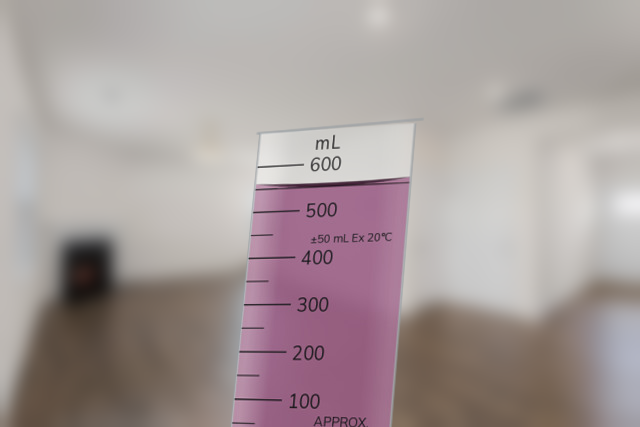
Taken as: value=550 unit=mL
